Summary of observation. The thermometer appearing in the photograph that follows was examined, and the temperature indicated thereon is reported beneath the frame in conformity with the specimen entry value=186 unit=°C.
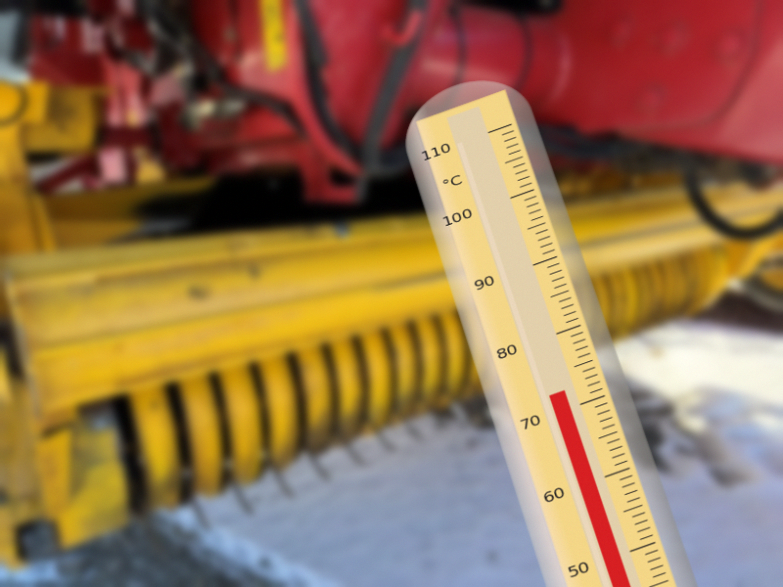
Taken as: value=72.5 unit=°C
